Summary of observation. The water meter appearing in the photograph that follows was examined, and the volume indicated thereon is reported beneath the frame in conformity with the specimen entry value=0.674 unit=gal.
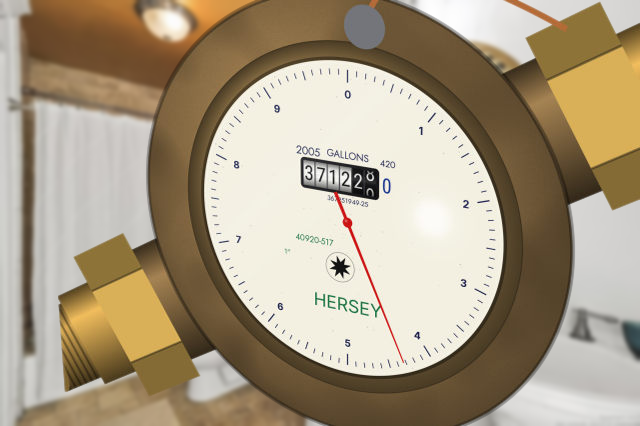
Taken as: value=3712284.3 unit=gal
